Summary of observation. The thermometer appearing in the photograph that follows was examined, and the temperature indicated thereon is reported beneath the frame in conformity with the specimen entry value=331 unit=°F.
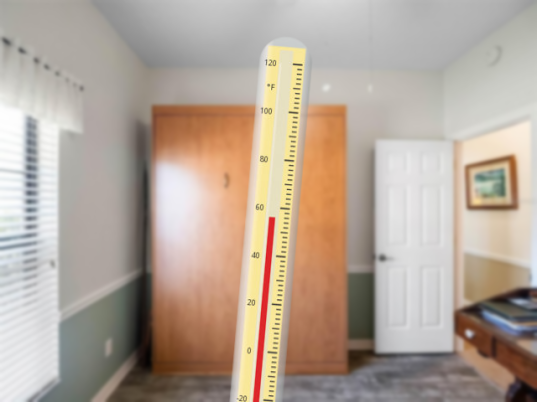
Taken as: value=56 unit=°F
